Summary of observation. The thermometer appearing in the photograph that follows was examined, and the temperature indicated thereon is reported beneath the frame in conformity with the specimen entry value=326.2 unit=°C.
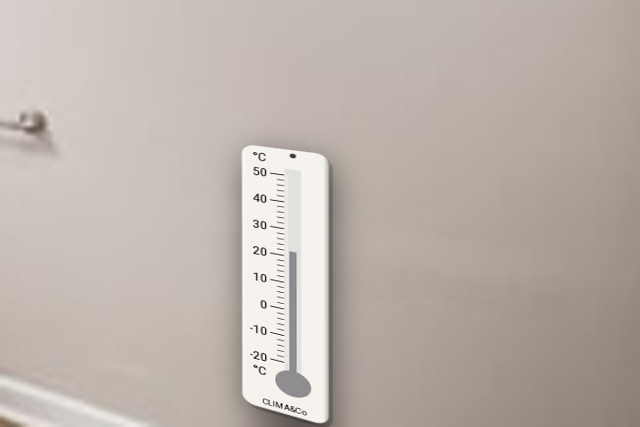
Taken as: value=22 unit=°C
